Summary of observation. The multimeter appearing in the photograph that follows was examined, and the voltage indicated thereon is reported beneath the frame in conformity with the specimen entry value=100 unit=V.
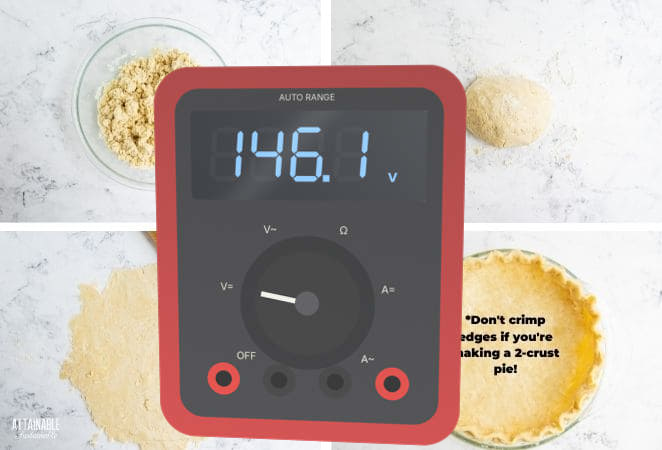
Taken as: value=146.1 unit=V
